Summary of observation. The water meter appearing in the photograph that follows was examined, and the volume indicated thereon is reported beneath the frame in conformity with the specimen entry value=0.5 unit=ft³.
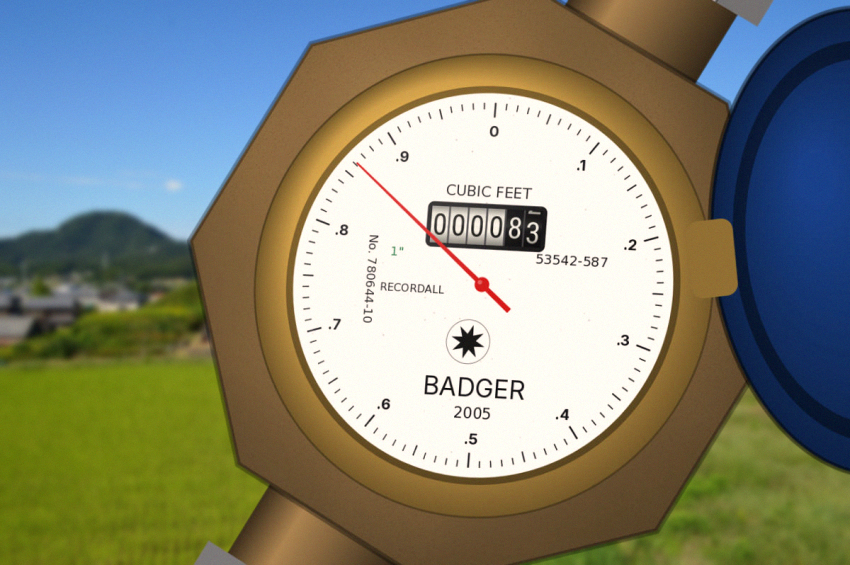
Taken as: value=82.86 unit=ft³
